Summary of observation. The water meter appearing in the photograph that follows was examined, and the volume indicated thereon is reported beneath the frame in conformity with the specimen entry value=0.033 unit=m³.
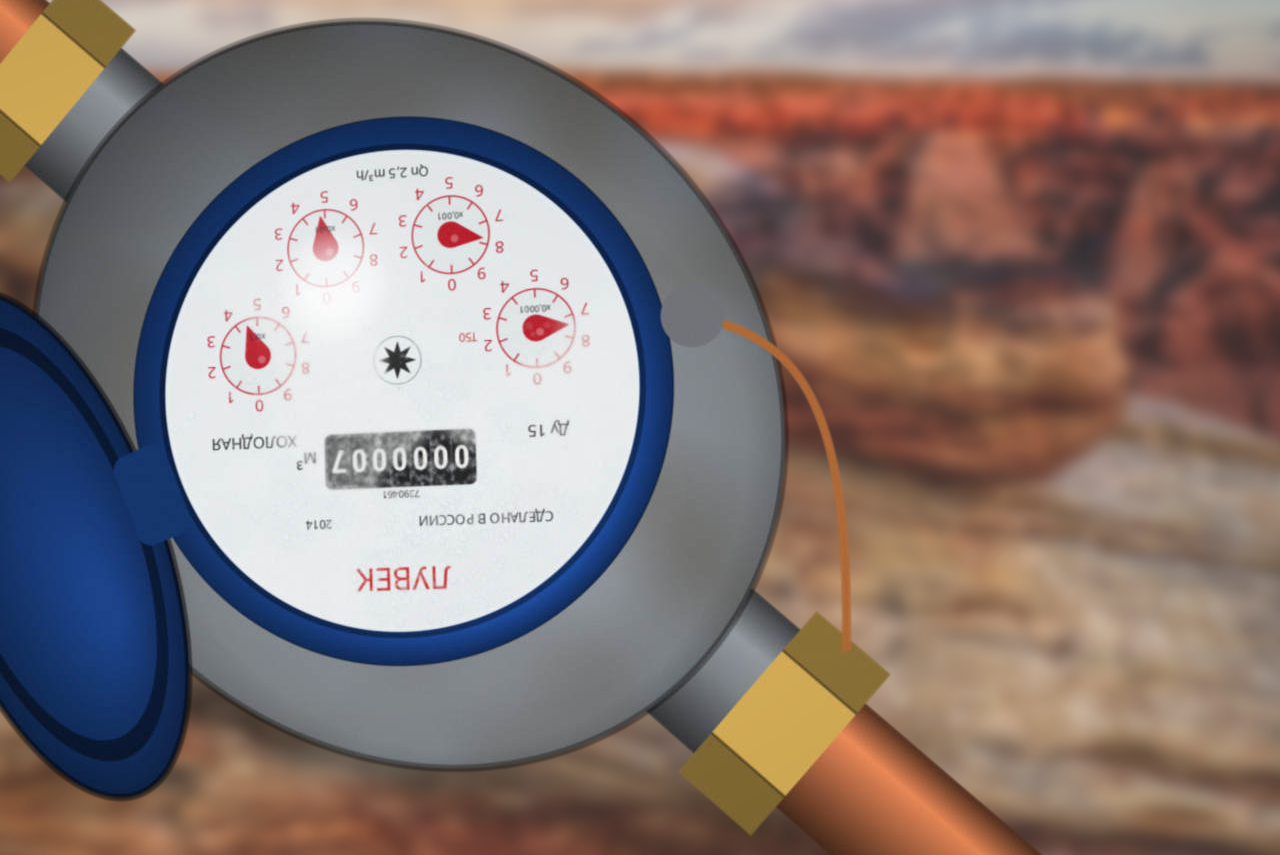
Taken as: value=7.4477 unit=m³
